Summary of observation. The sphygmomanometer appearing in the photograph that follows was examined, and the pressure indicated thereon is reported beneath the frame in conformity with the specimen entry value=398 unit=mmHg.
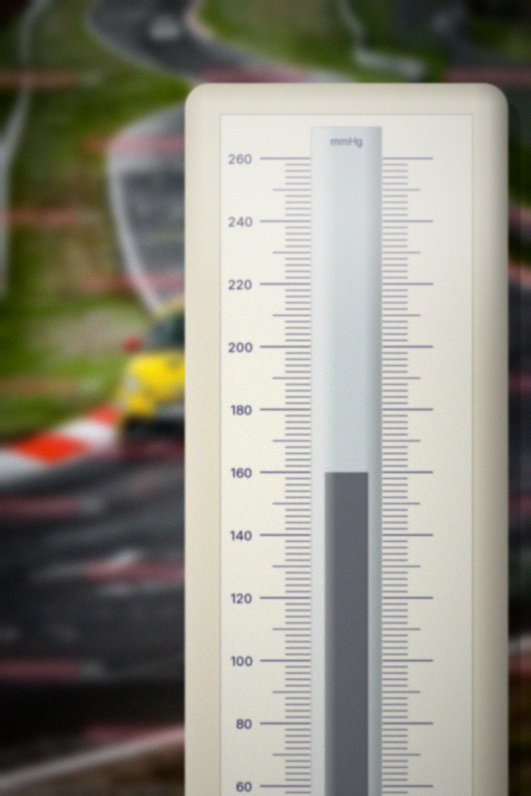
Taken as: value=160 unit=mmHg
